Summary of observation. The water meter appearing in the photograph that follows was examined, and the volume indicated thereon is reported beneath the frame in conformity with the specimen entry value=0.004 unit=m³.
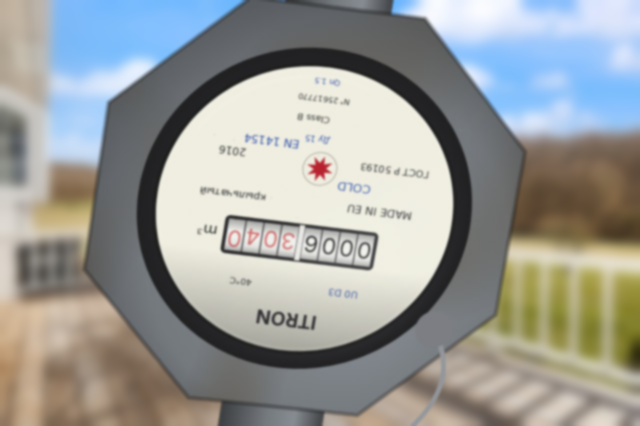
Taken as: value=6.3040 unit=m³
